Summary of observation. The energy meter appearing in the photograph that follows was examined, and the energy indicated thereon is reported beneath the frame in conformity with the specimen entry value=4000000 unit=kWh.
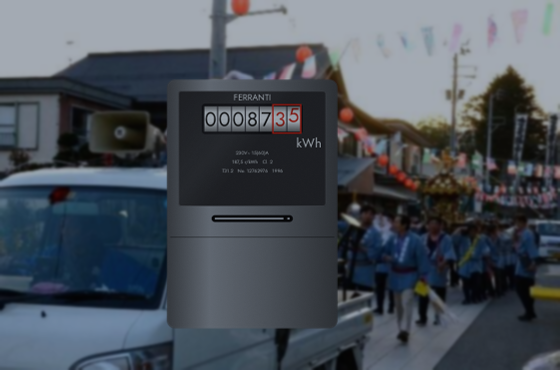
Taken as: value=87.35 unit=kWh
